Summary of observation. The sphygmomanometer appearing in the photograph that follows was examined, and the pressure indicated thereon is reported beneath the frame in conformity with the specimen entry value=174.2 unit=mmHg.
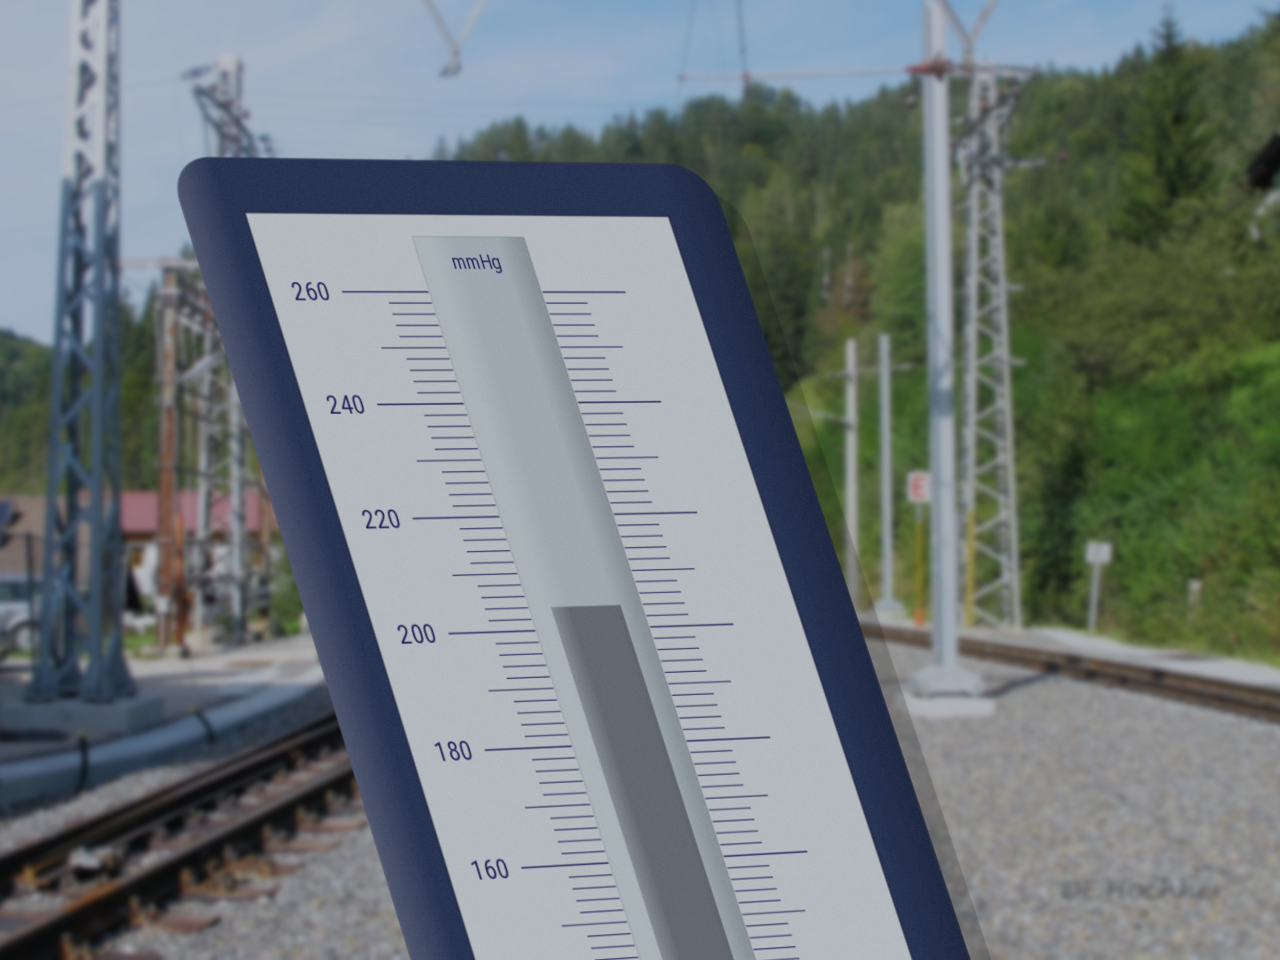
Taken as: value=204 unit=mmHg
